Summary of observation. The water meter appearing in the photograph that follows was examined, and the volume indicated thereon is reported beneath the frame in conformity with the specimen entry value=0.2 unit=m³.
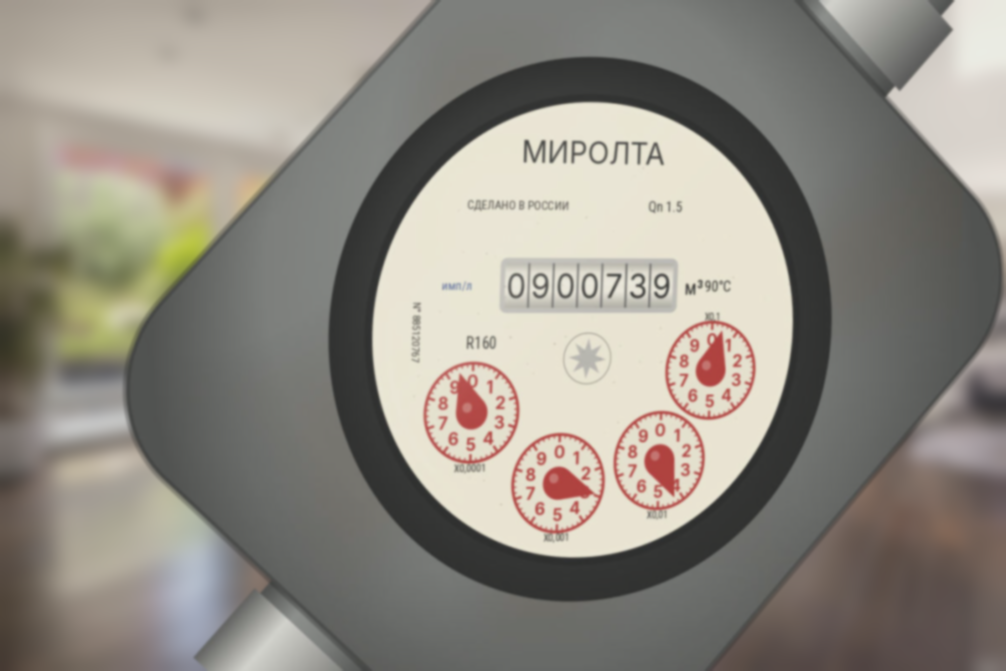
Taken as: value=900739.0429 unit=m³
